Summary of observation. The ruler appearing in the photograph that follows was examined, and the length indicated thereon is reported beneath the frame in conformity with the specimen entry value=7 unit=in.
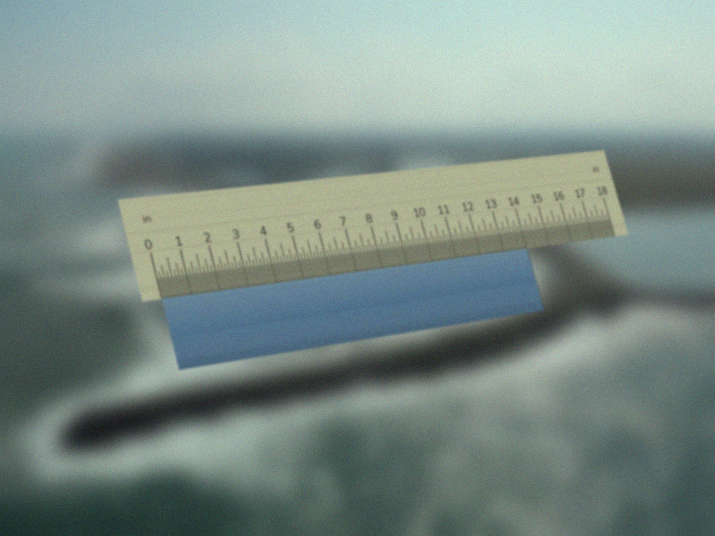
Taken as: value=14 unit=in
